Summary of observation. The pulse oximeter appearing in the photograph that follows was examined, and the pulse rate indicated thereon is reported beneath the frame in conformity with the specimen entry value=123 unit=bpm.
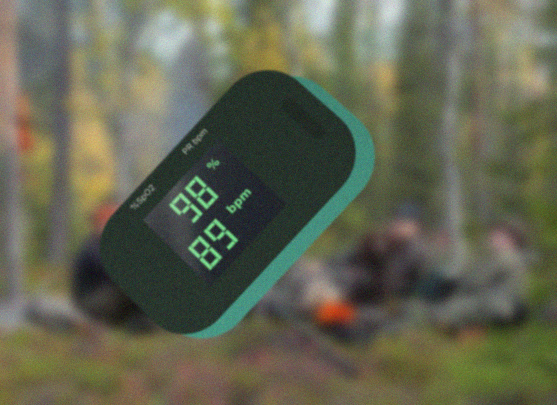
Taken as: value=89 unit=bpm
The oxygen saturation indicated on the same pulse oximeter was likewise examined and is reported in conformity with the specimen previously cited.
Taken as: value=98 unit=%
